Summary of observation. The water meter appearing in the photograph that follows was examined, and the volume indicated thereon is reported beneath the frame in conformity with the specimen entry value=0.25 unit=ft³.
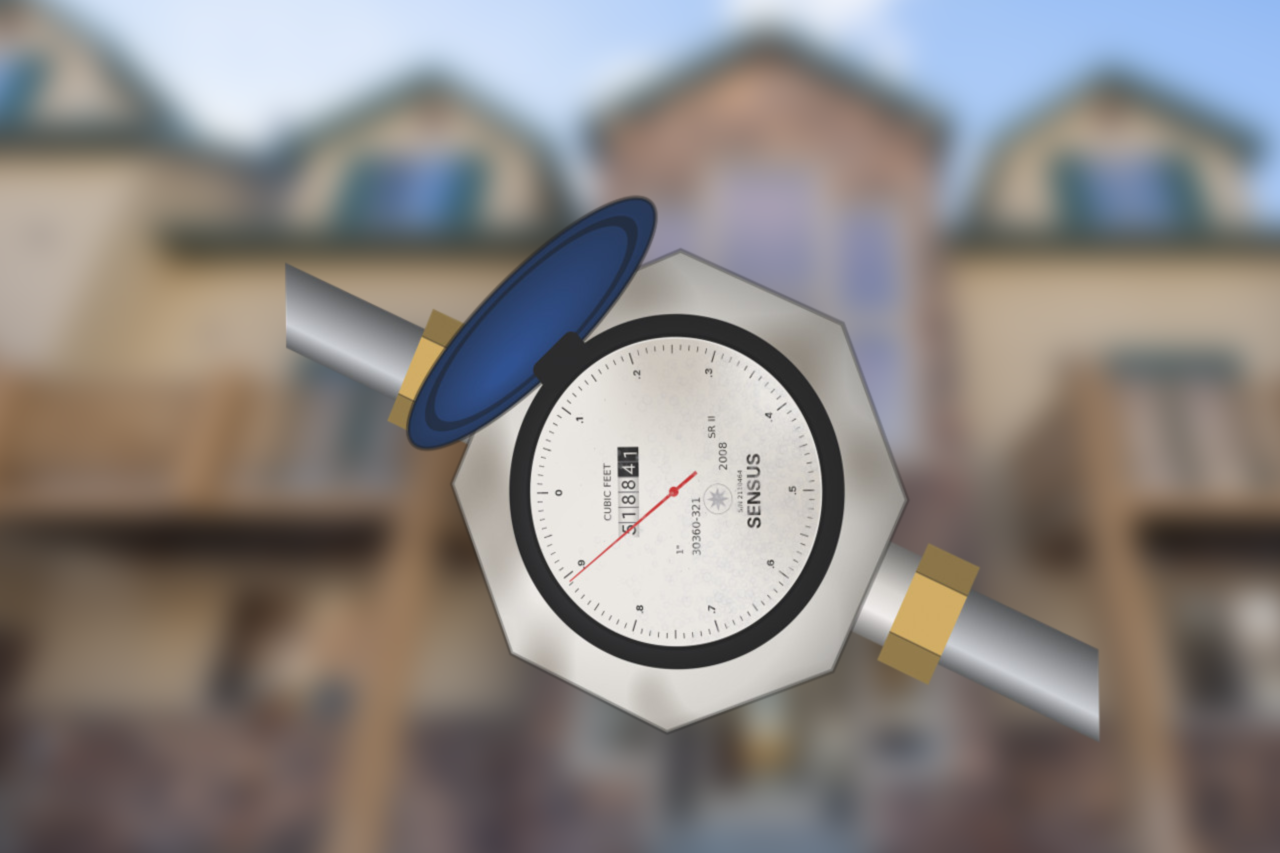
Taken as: value=518840.89 unit=ft³
